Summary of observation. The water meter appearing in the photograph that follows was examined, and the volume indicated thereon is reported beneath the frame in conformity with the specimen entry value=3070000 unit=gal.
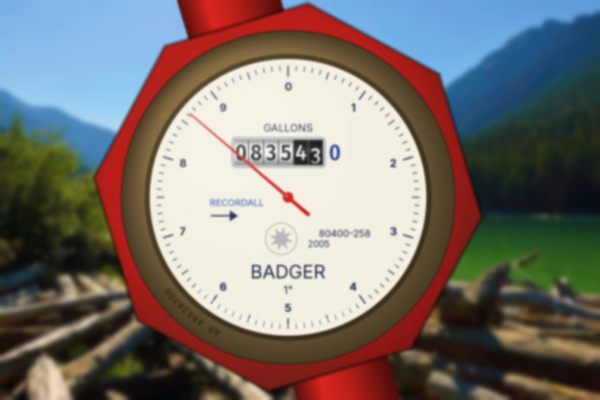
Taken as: value=835428.6 unit=gal
